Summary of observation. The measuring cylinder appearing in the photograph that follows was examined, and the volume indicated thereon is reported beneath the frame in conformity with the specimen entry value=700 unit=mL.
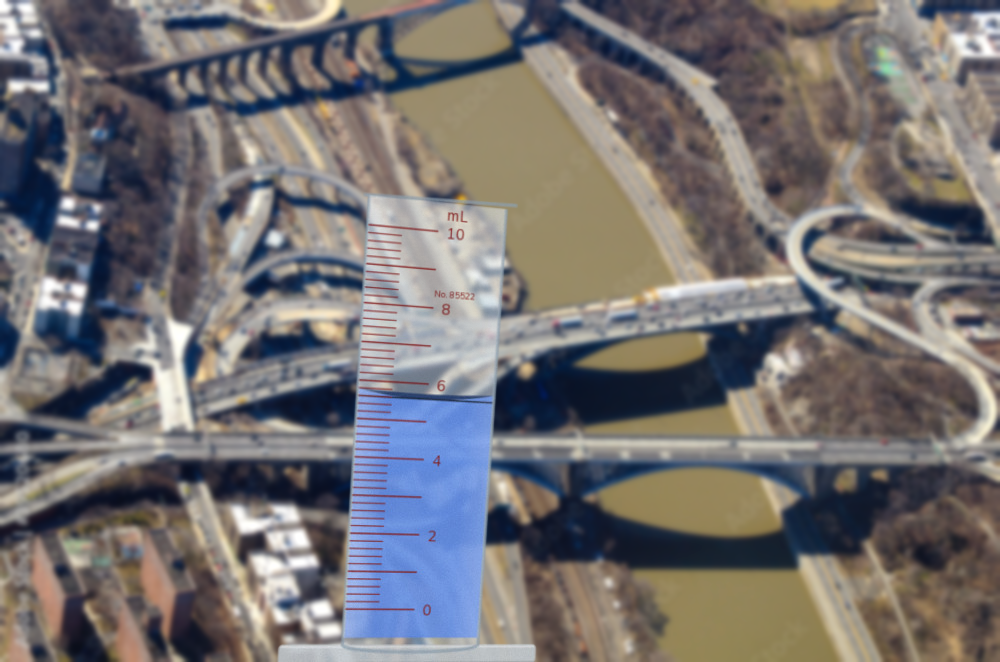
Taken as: value=5.6 unit=mL
